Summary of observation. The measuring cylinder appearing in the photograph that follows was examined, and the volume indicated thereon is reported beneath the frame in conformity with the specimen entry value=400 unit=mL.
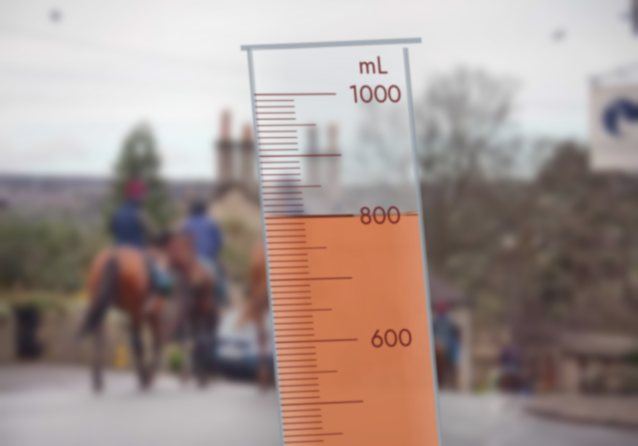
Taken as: value=800 unit=mL
